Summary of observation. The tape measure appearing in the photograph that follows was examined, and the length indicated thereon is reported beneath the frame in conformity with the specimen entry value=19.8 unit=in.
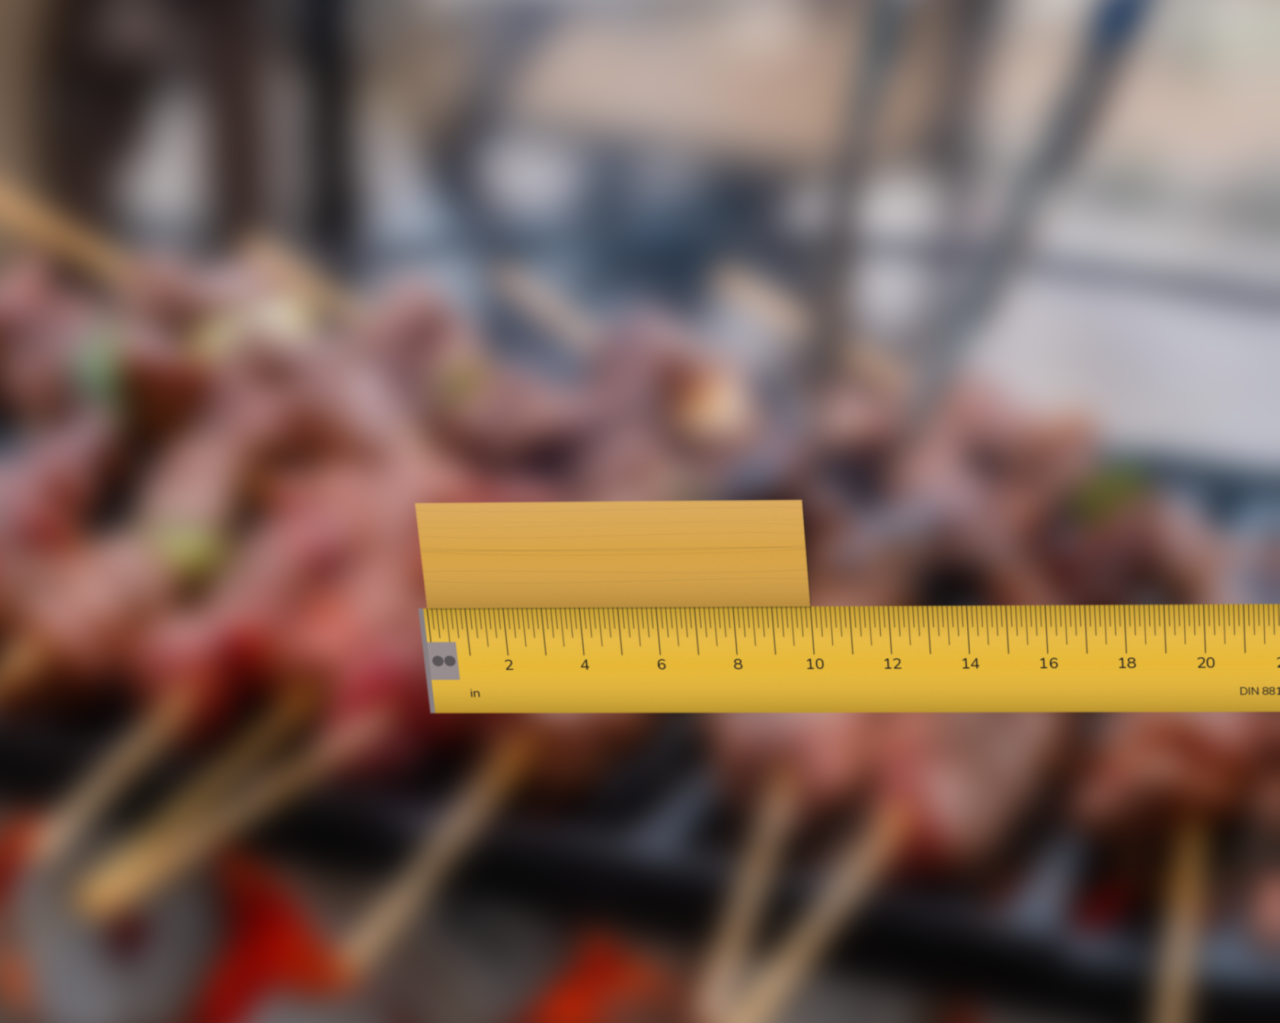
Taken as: value=10 unit=in
